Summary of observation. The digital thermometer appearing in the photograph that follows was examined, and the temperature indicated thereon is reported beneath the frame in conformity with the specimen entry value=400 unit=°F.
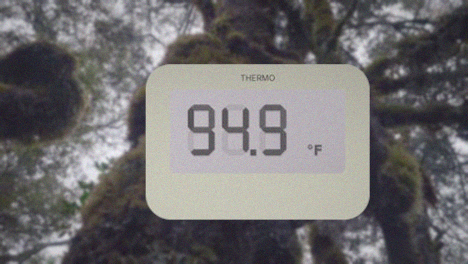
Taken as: value=94.9 unit=°F
